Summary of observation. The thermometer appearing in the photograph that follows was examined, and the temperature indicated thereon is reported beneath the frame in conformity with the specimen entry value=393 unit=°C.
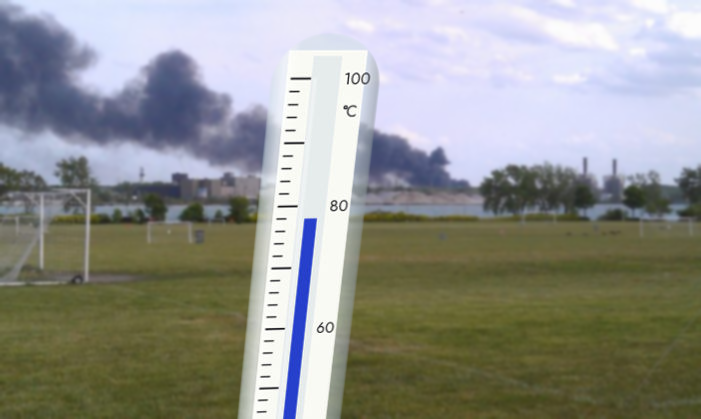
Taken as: value=78 unit=°C
